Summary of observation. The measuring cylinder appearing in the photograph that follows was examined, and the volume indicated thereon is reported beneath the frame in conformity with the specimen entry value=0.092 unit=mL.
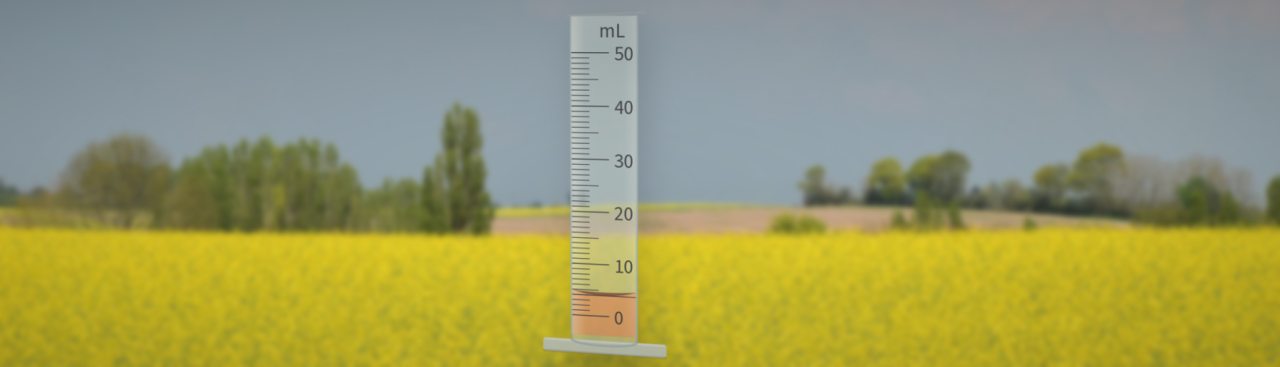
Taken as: value=4 unit=mL
